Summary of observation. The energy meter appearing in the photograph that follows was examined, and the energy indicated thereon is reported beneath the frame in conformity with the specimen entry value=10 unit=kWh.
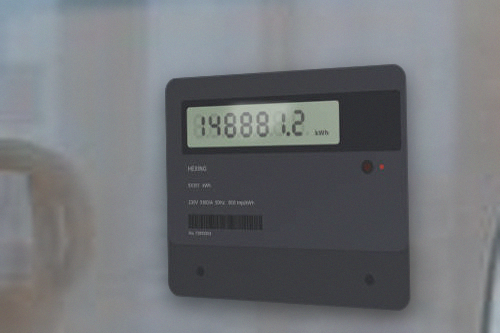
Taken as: value=148881.2 unit=kWh
